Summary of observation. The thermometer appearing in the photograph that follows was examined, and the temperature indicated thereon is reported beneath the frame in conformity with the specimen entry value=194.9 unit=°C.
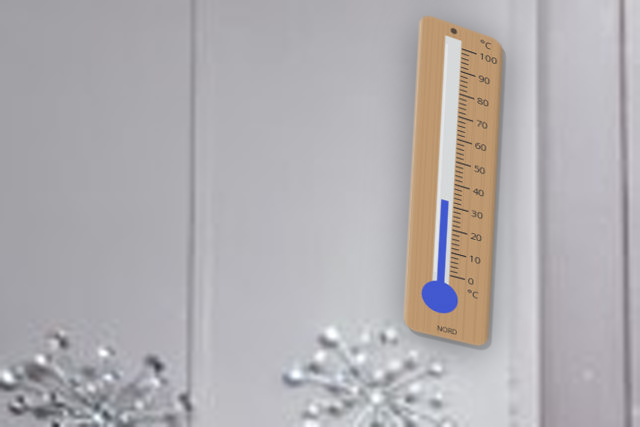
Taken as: value=32 unit=°C
